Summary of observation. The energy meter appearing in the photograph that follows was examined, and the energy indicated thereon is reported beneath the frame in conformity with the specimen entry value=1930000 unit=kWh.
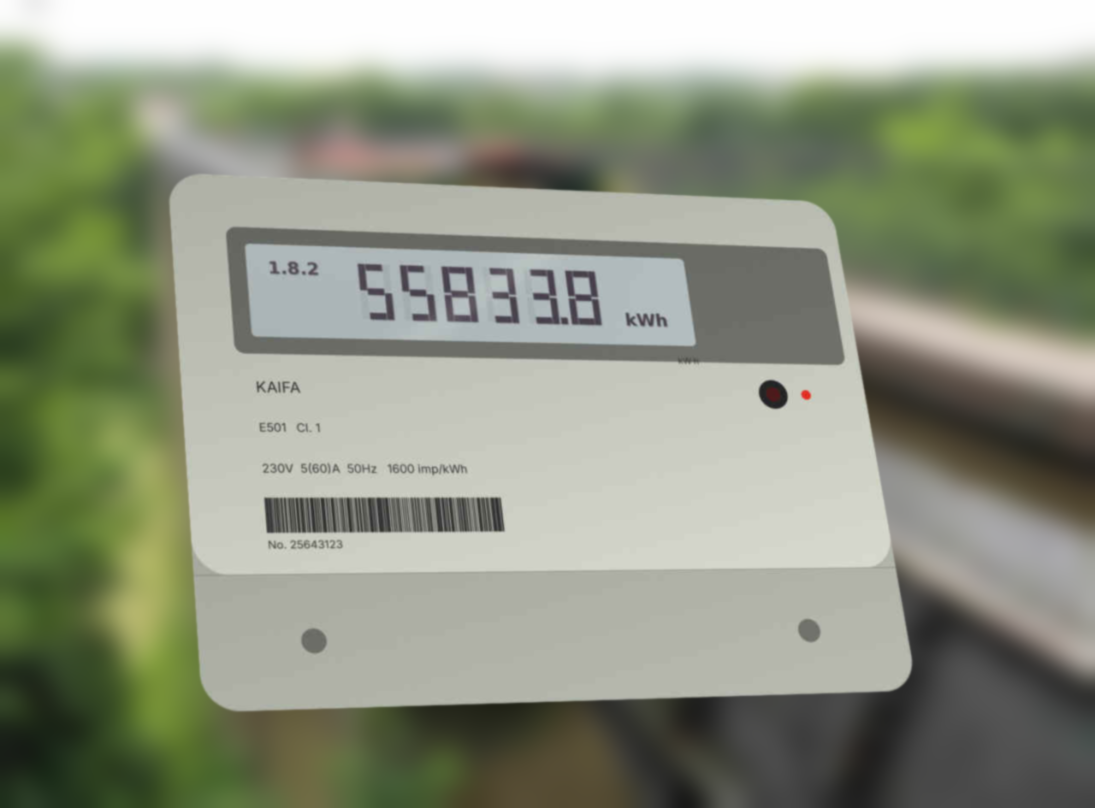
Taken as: value=55833.8 unit=kWh
